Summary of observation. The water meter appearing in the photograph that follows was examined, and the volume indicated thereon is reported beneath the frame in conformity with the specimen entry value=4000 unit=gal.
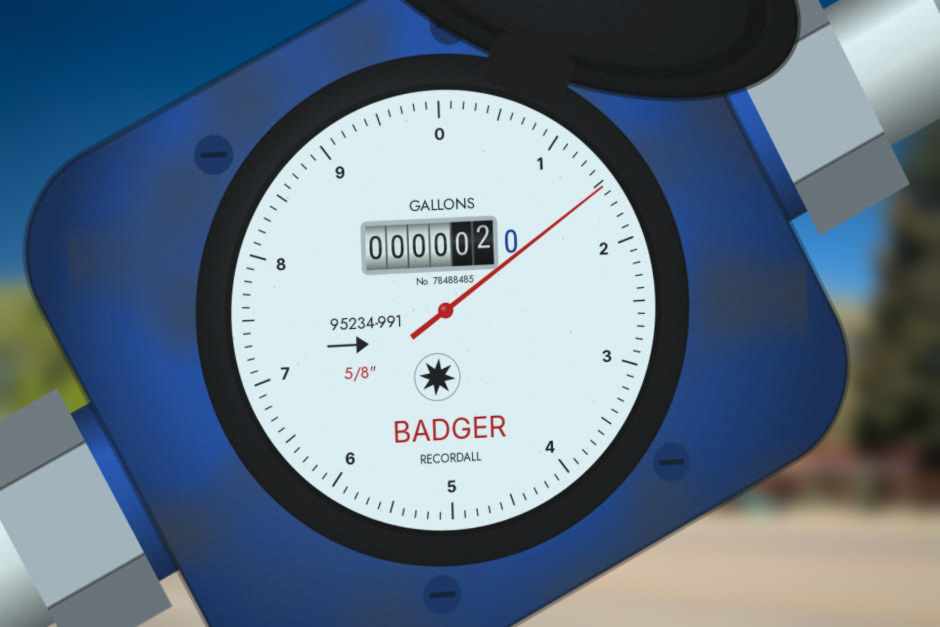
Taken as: value=21.5 unit=gal
